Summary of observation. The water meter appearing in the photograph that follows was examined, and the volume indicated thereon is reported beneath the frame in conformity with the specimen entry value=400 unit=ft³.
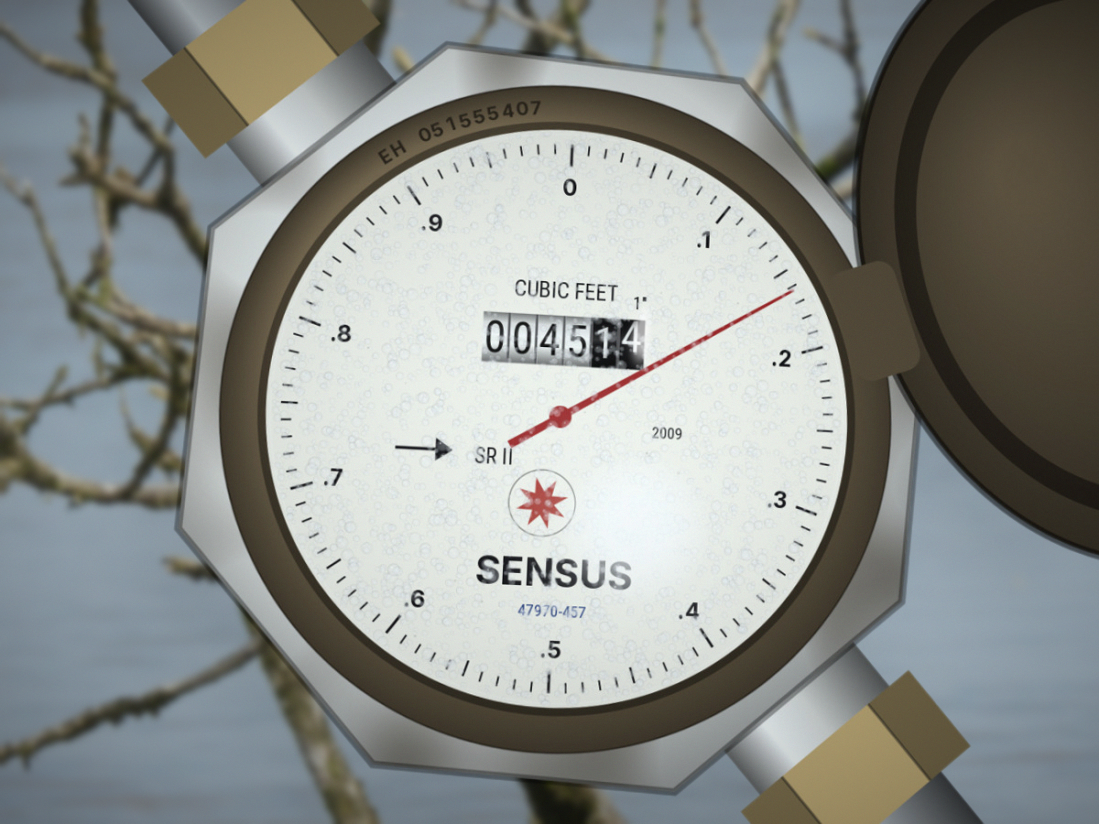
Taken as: value=4514.16 unit=ft³
